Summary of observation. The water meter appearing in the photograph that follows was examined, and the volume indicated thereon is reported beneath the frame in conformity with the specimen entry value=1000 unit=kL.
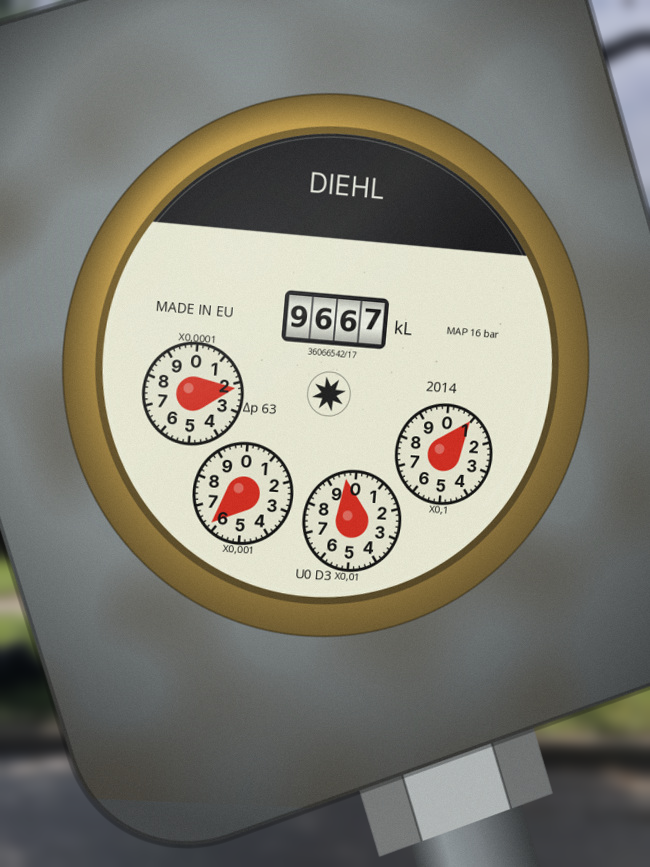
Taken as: value=9667.0962 unit=kL
